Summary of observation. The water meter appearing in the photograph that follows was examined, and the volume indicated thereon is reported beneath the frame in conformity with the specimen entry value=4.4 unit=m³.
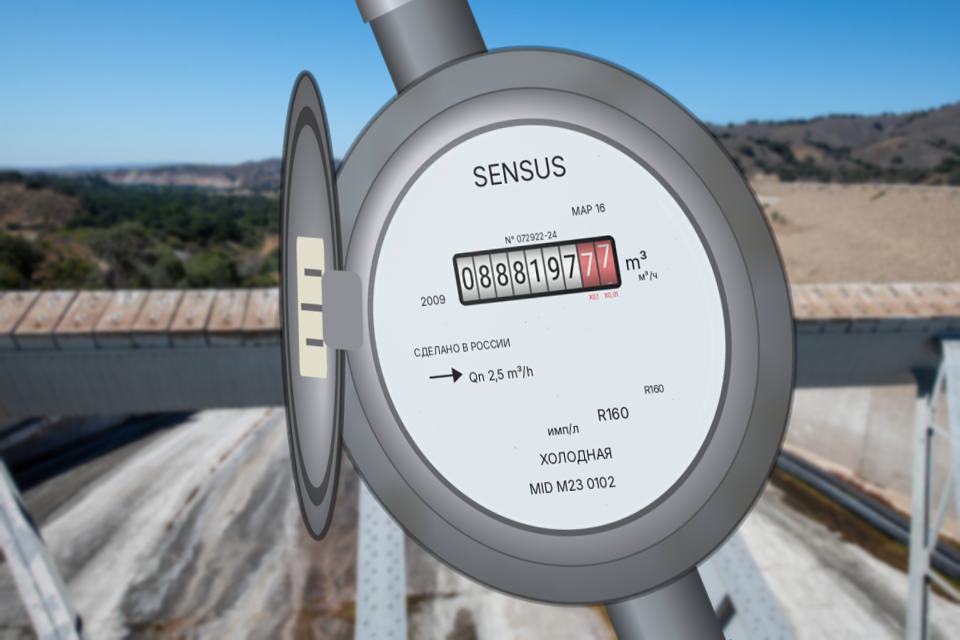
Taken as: value=888197.77 unit=m³
